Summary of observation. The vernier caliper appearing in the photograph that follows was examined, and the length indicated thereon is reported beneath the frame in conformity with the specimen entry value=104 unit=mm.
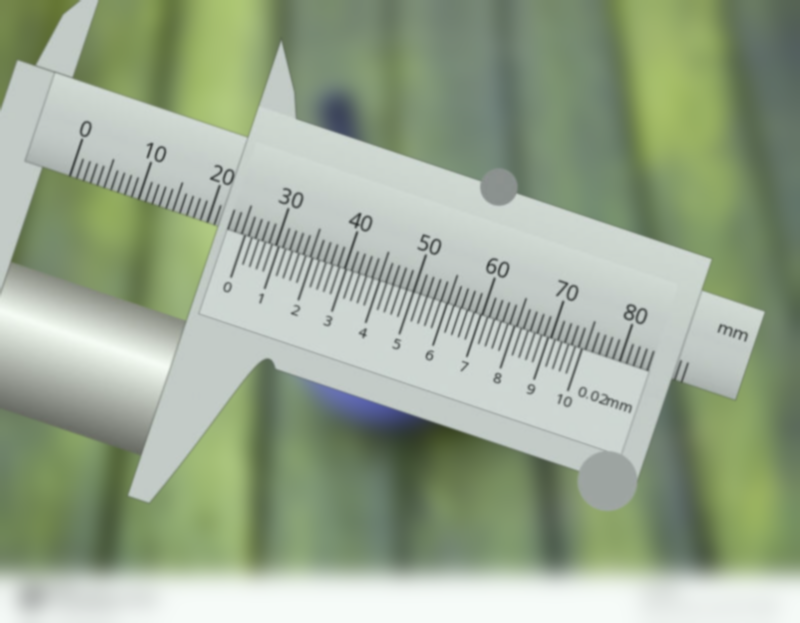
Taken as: value=25.5 unit=mm
